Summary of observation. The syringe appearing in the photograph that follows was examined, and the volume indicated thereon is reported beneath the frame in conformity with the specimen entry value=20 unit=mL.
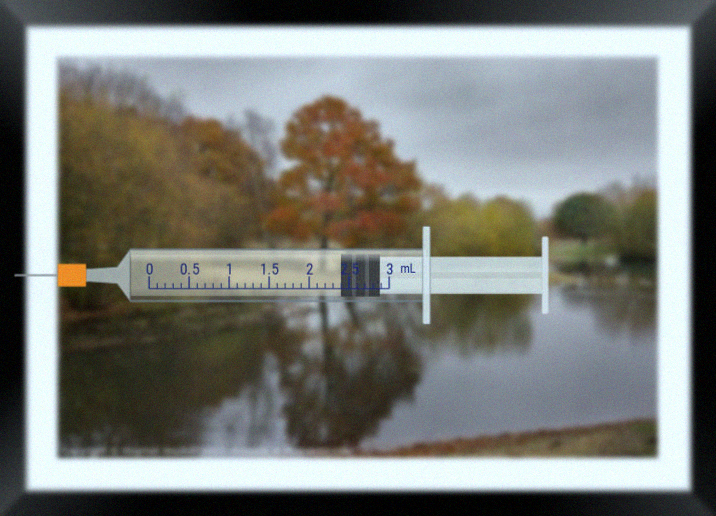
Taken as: value=2.4 unit=mL
